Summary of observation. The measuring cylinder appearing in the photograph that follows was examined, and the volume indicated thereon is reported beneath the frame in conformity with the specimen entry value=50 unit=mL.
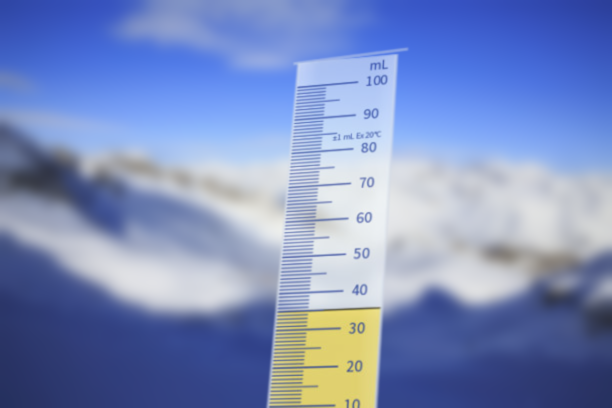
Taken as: value=35 unit=mL
